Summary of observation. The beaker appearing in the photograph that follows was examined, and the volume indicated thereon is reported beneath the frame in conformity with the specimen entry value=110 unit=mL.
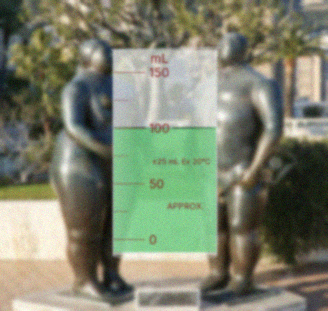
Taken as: value=100 unit=mL
